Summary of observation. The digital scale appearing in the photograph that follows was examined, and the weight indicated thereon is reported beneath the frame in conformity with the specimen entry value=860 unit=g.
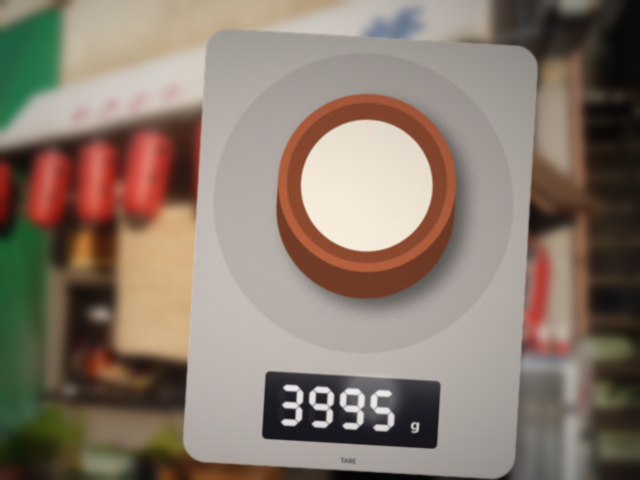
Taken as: value=3995 unit=g
